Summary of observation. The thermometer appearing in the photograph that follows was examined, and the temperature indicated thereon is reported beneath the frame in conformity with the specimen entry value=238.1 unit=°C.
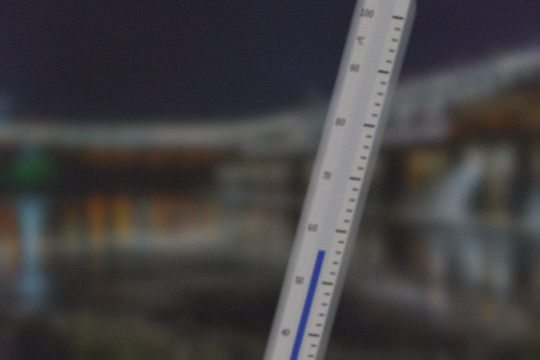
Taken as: value=56 unit=°C
